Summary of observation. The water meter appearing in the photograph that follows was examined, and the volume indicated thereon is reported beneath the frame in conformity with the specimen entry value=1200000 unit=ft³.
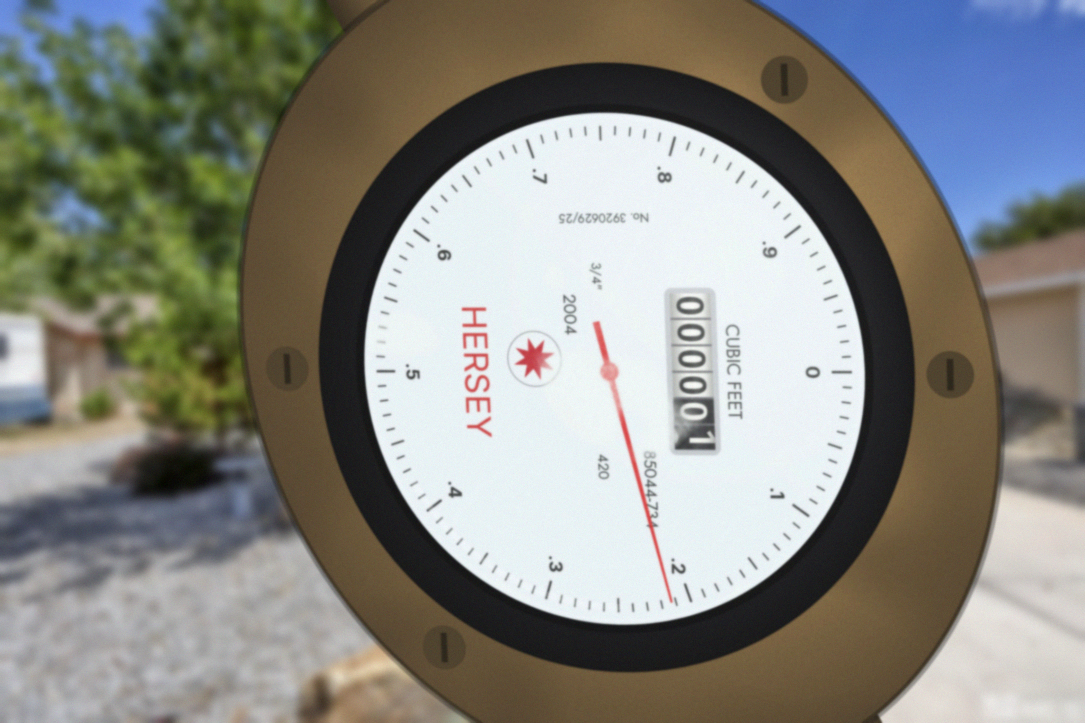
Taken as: value=1.21 unit=ft³
